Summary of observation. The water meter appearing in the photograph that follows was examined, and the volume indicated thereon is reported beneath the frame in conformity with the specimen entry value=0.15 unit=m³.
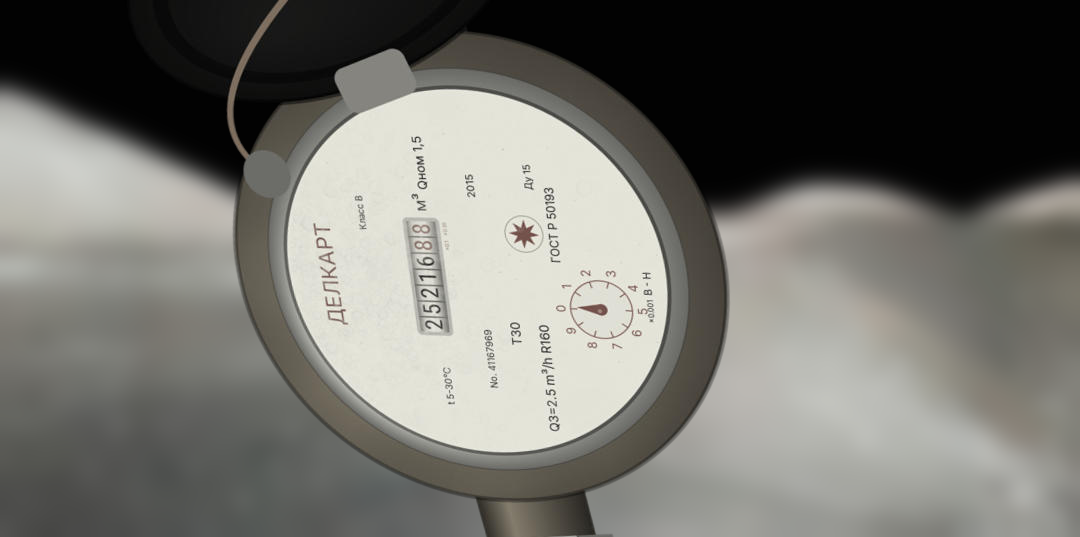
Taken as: value=25216.880 unit=m³
